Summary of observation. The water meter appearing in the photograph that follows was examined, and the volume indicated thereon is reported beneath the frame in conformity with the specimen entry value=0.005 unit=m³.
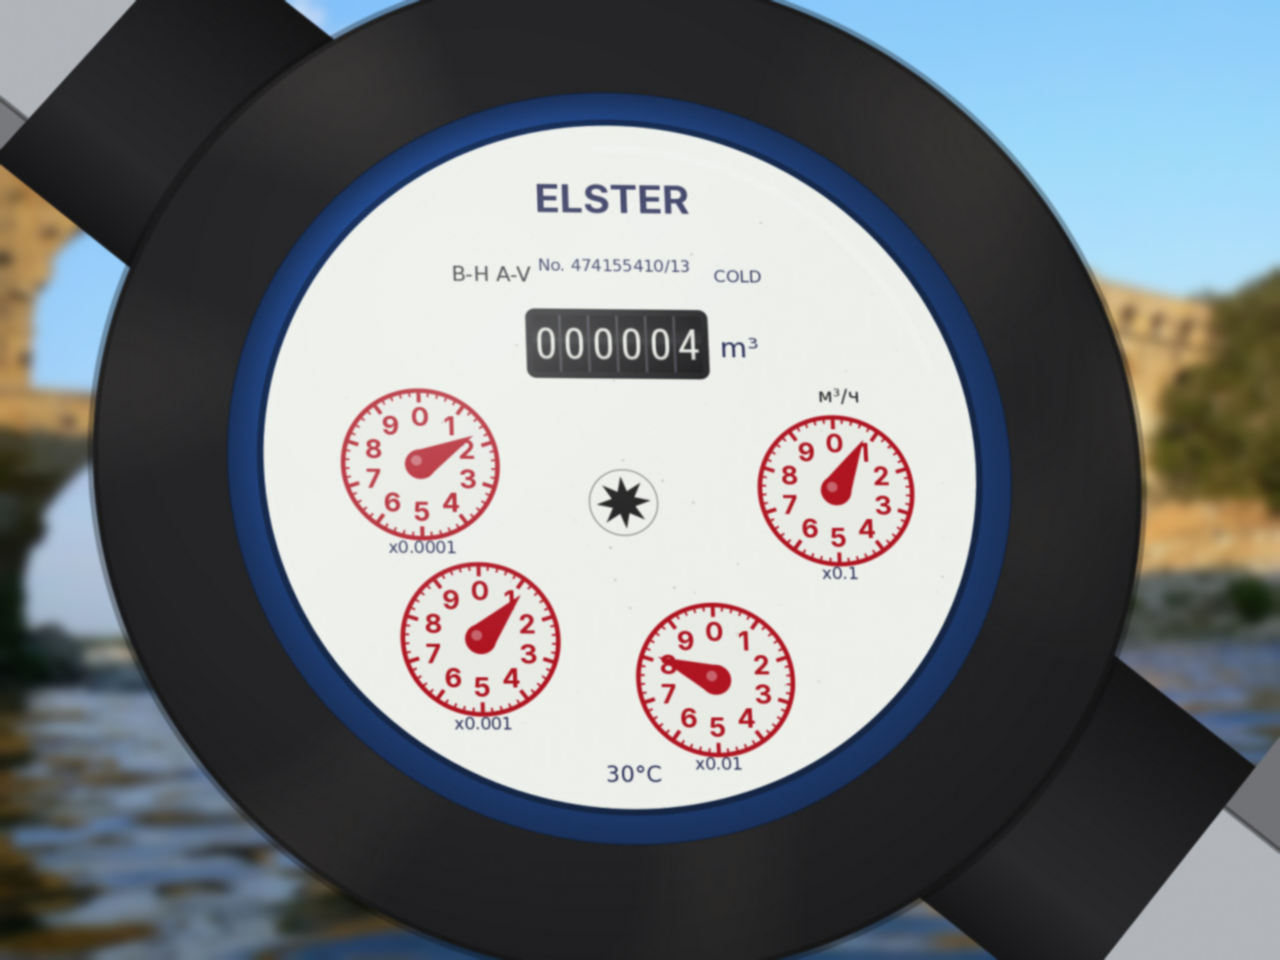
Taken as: value=4.0811 unit=m³
